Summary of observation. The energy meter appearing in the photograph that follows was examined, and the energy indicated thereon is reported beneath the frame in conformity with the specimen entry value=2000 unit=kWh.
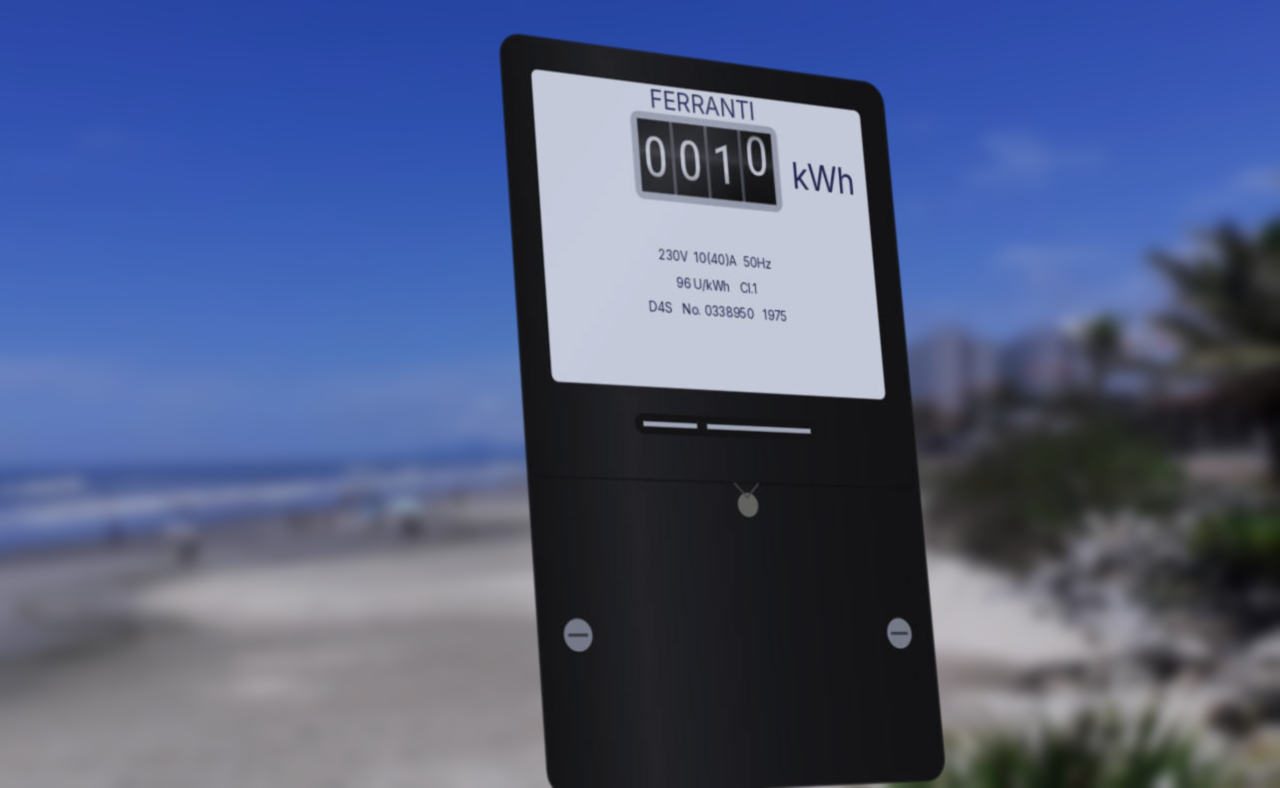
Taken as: value=10 unit=kWh
